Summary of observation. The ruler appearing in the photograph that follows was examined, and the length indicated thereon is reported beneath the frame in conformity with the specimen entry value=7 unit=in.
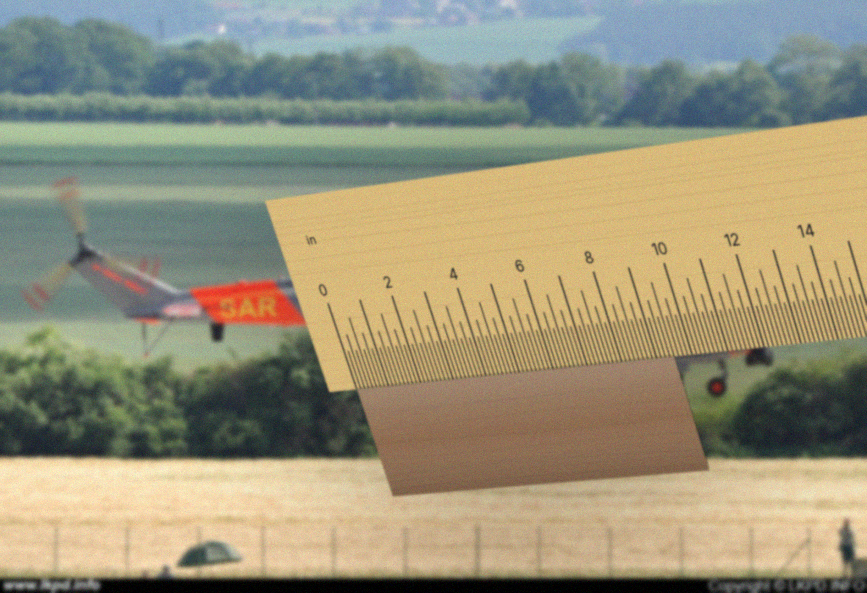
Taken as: value=9.5 unit=in
